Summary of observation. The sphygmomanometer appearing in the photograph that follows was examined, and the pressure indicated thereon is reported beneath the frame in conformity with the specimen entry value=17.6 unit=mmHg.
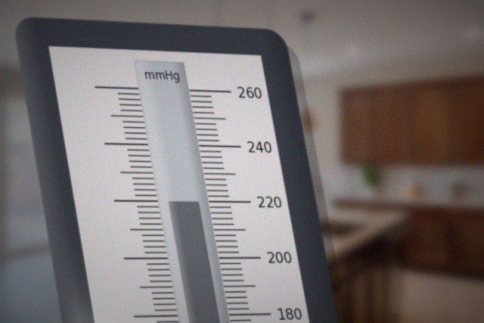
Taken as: value=220 unit=mmHg
